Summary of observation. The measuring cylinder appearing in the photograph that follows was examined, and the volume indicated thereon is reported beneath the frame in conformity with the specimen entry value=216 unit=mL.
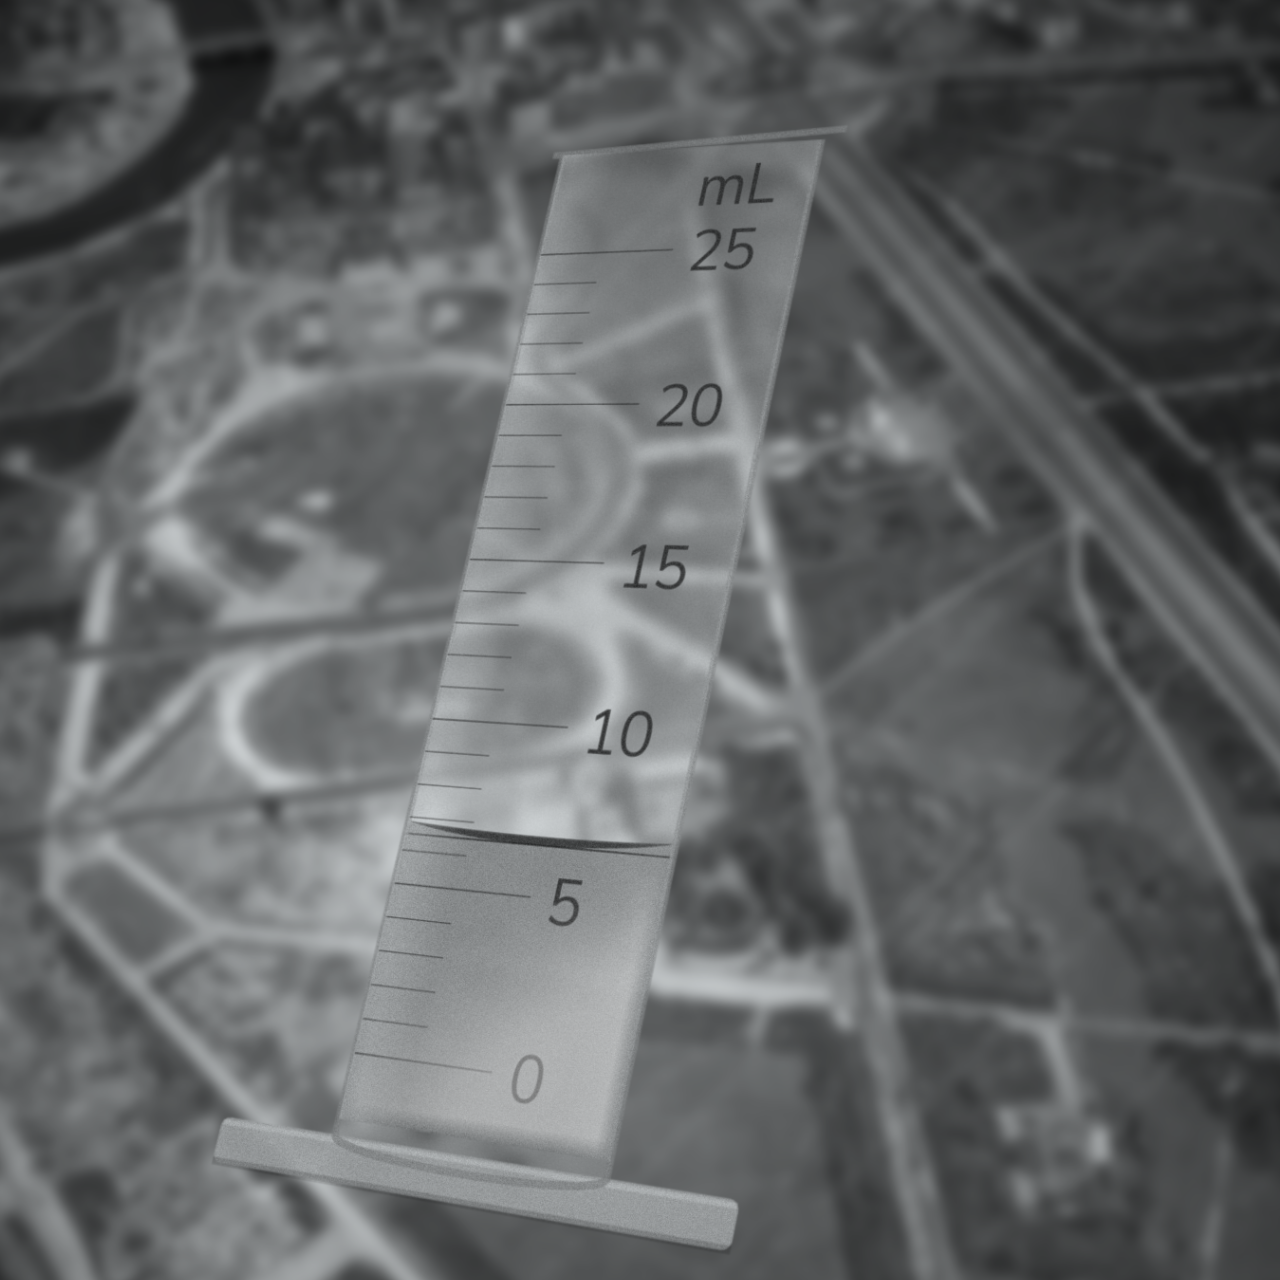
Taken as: value=6.5 unit=mL
